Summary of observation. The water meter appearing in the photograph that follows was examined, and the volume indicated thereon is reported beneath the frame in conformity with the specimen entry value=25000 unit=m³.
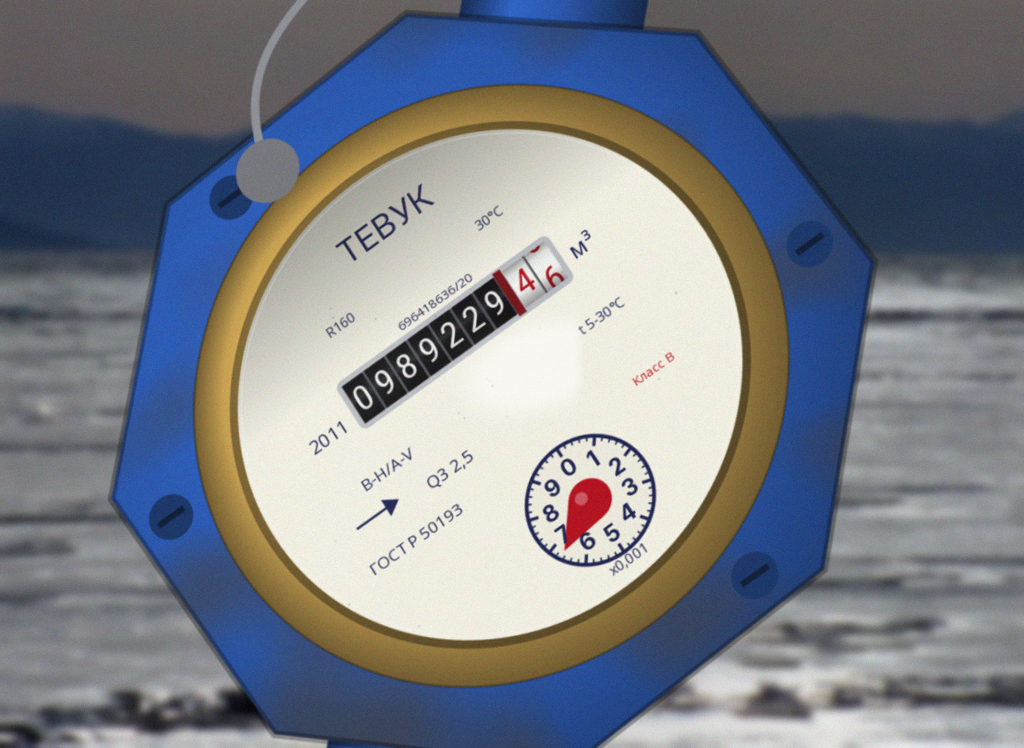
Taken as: value=989229.456 unit=m³
